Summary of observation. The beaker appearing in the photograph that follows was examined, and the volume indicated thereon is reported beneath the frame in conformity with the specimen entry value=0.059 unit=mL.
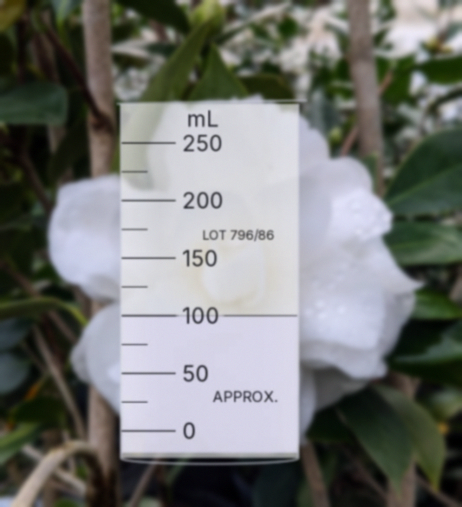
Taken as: value=100 unit=mL
